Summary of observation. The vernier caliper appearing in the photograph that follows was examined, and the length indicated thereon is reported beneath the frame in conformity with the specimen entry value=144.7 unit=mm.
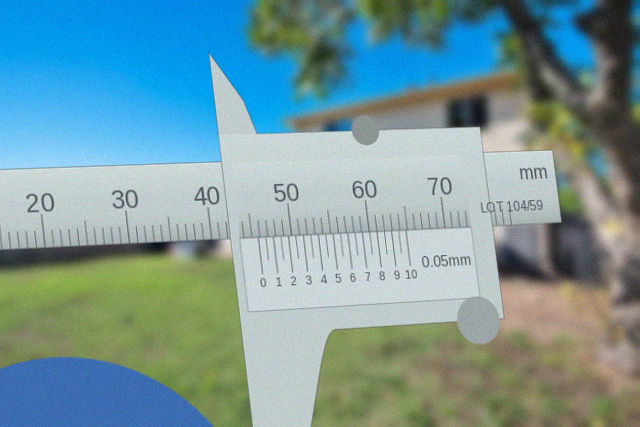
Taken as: value=45.8 unit=mm
